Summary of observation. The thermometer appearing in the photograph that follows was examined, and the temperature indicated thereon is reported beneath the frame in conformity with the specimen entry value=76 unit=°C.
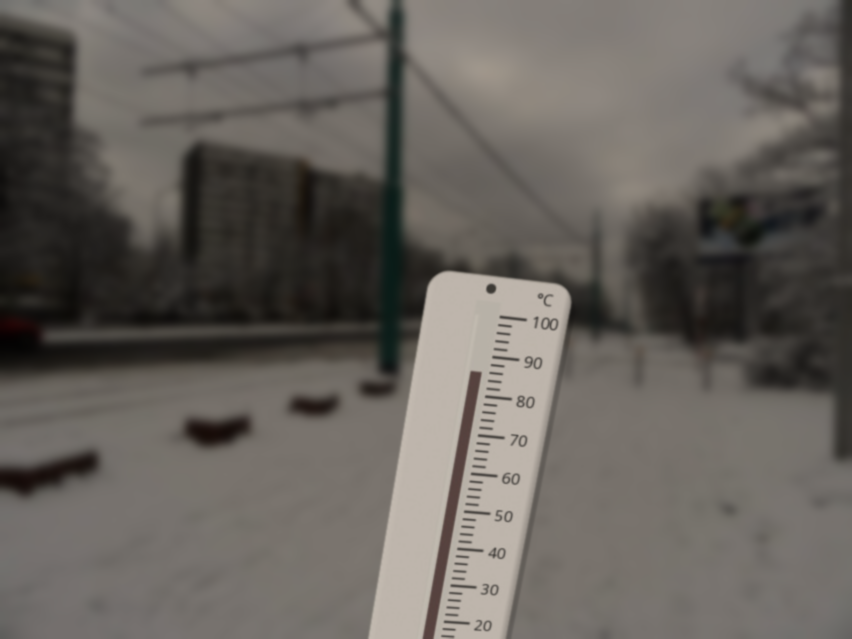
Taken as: value=86 unit=°C
